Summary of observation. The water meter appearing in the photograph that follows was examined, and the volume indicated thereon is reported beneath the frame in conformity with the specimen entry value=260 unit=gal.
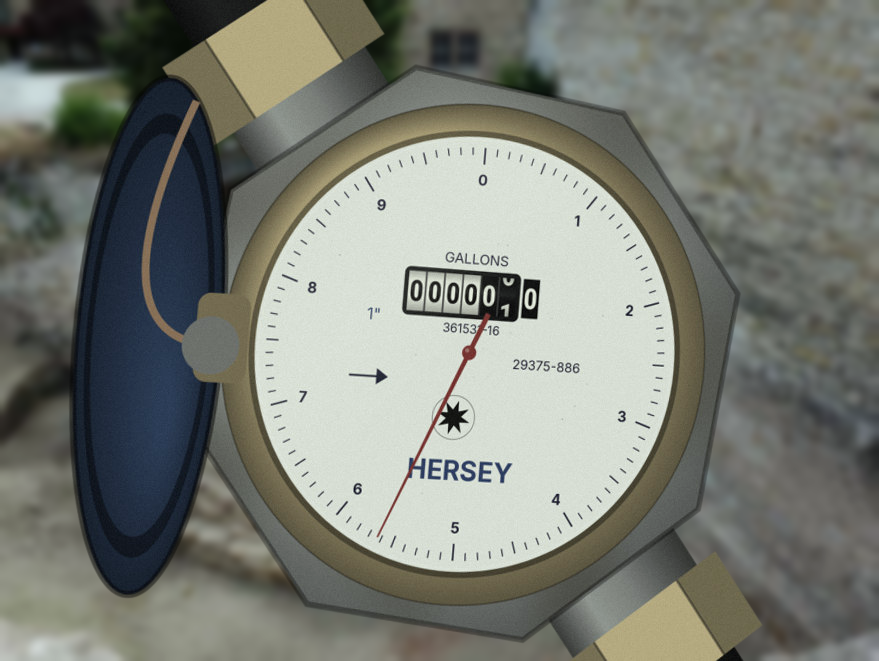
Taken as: value=5.6 unit=gal
